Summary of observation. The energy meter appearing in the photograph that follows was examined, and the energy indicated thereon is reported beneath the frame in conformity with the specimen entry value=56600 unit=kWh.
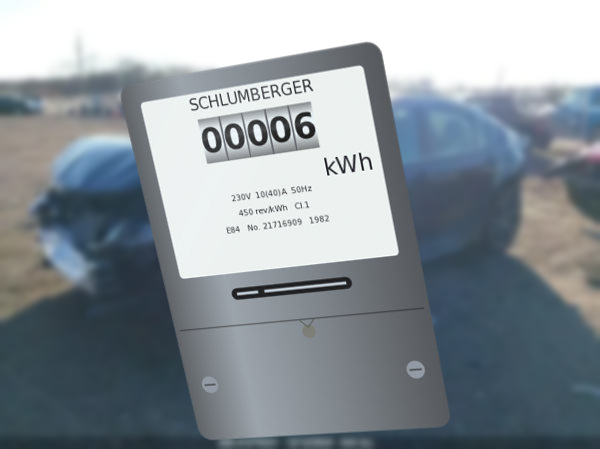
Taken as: value=6 unit=kWh
